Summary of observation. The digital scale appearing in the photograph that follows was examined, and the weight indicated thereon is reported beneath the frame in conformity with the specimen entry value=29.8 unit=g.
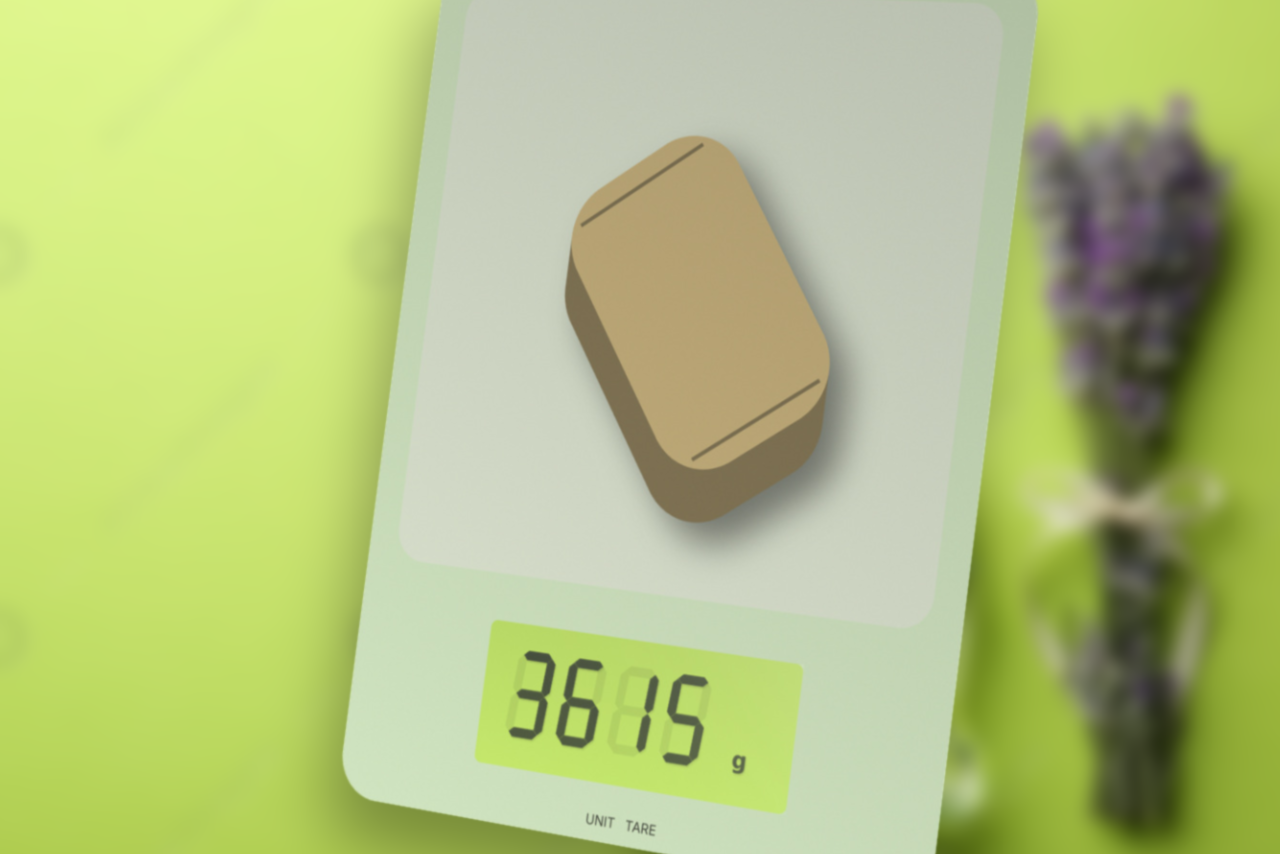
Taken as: value=3615 unit=g
